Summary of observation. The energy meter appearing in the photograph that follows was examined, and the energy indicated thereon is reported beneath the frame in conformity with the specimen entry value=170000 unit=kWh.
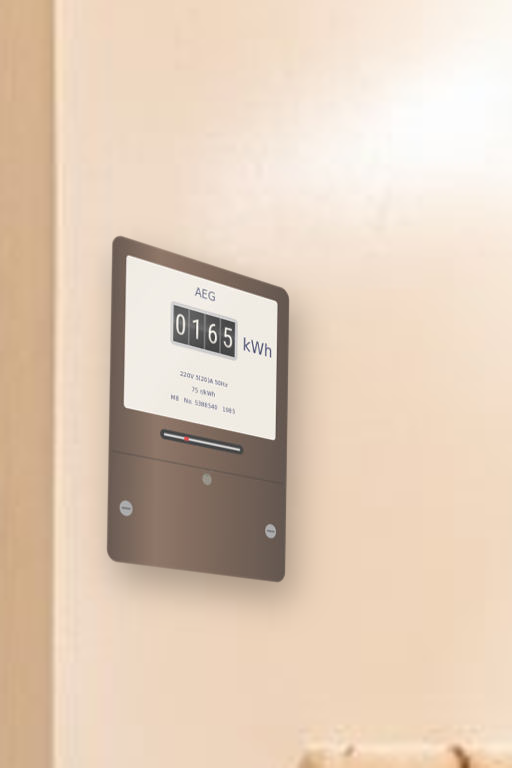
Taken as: value=165 unit=kWh
